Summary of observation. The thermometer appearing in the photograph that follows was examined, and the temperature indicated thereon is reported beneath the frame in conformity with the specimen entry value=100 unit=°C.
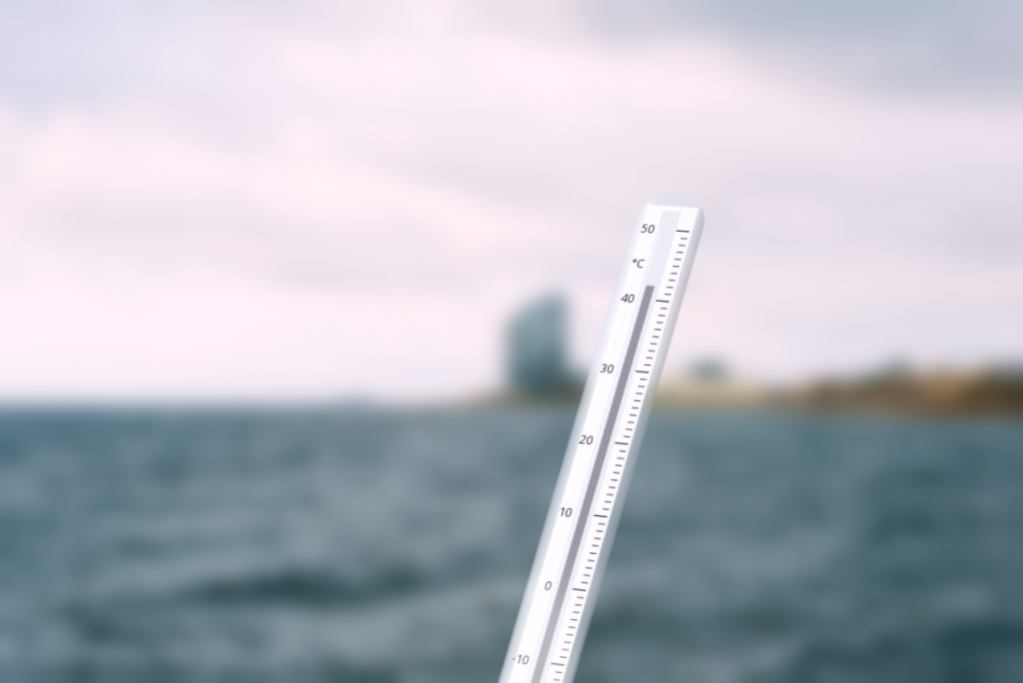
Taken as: value=42 unit=°C
